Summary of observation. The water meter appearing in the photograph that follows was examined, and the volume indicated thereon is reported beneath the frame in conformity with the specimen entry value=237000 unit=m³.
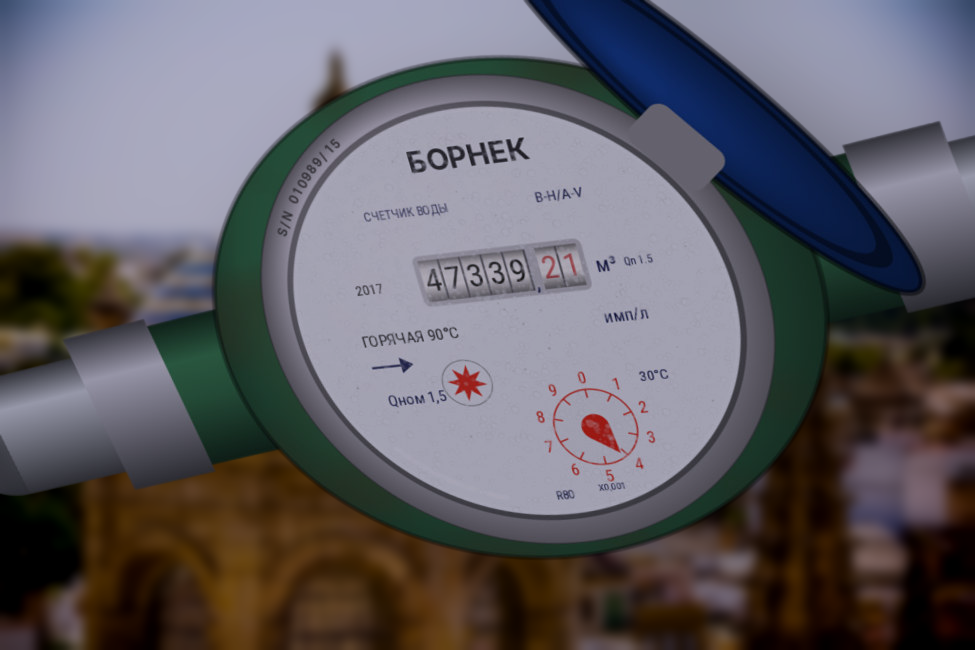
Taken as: value=47339.214 unit=m³
